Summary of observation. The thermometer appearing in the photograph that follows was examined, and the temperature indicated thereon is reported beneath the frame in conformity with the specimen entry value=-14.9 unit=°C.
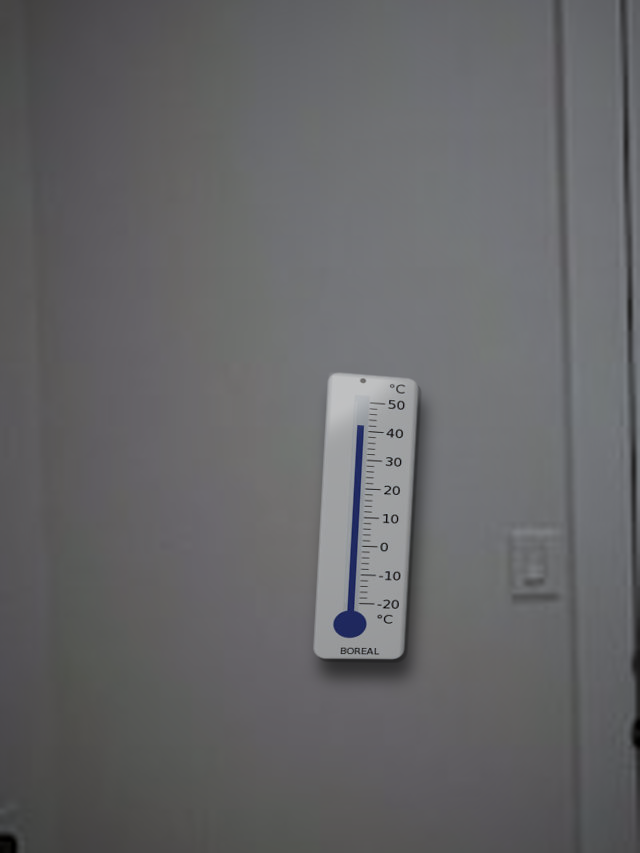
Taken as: value=42 unit=°C
